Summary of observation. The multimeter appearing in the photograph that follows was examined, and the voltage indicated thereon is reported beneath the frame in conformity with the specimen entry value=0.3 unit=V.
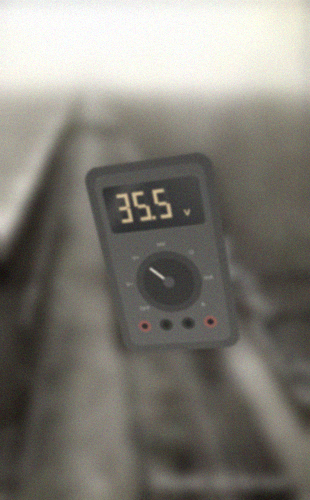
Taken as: value=35.5 unit=V
